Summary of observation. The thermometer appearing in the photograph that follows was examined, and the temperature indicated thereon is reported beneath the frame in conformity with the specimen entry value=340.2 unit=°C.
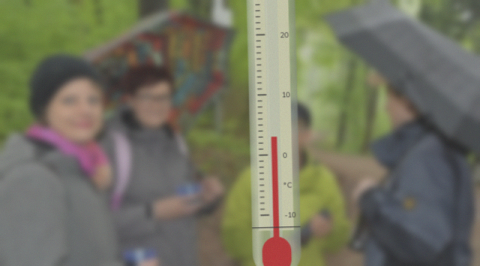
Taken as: value=3 unit=°C
